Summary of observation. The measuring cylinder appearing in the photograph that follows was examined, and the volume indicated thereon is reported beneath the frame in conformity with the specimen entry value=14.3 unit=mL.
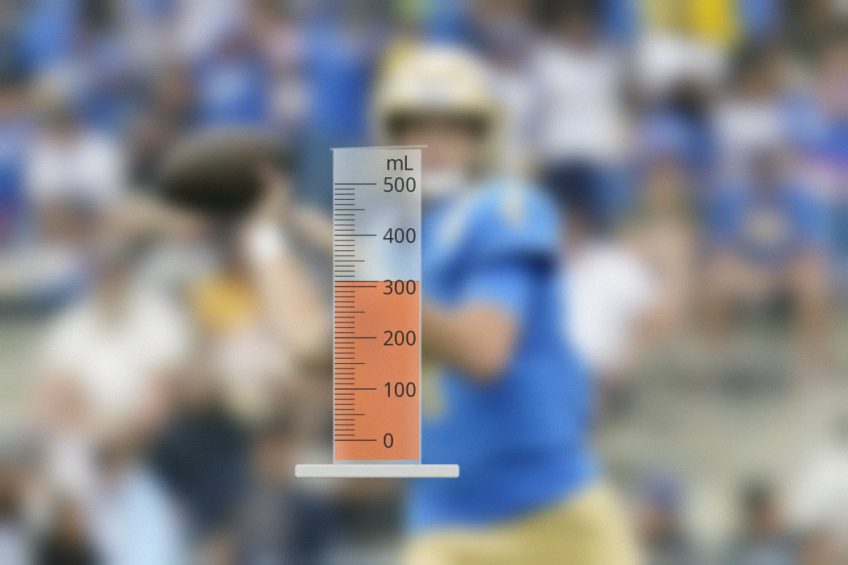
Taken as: value=310 unit=mL
